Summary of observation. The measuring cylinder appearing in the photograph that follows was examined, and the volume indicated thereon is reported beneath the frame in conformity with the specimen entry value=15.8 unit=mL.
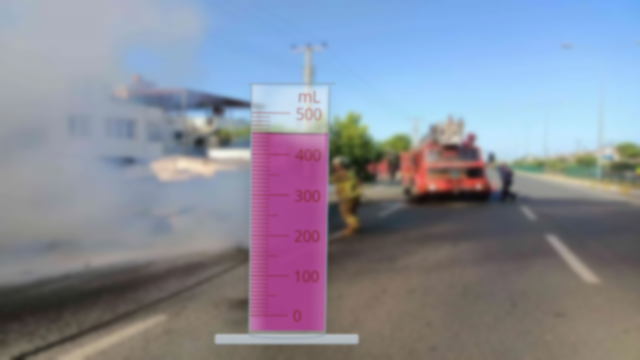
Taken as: value=450 unit=mL
